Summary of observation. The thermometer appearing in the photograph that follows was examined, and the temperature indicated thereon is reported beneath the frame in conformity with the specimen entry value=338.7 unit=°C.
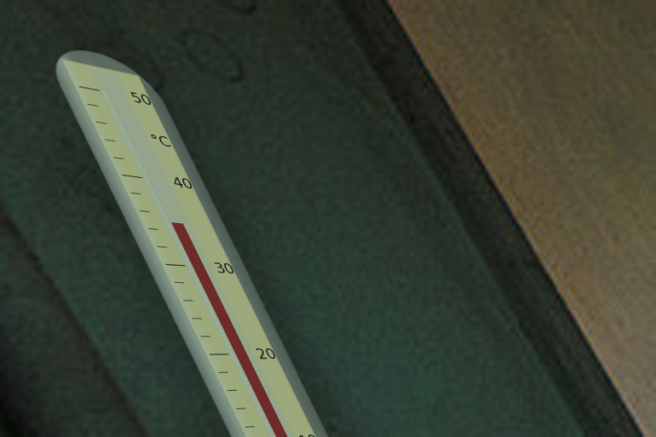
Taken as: value=35 unit=°C
